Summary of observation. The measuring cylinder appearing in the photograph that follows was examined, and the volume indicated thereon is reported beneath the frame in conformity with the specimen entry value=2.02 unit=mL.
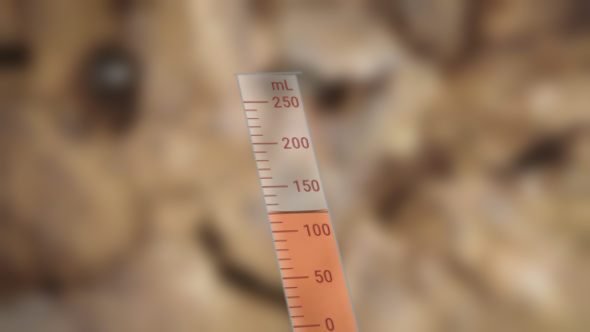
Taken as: value=120 unit=mL
